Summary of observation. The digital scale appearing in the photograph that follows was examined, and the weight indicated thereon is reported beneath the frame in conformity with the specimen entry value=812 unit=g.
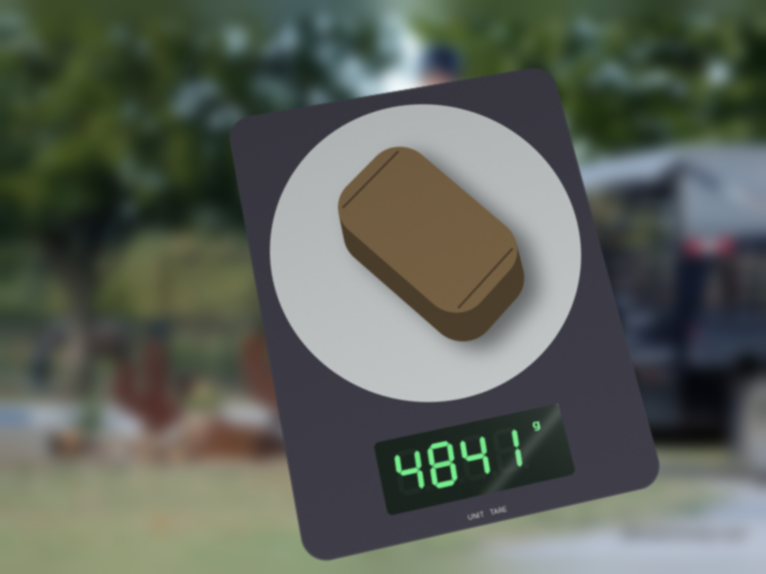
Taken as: value=4841 unit=g
